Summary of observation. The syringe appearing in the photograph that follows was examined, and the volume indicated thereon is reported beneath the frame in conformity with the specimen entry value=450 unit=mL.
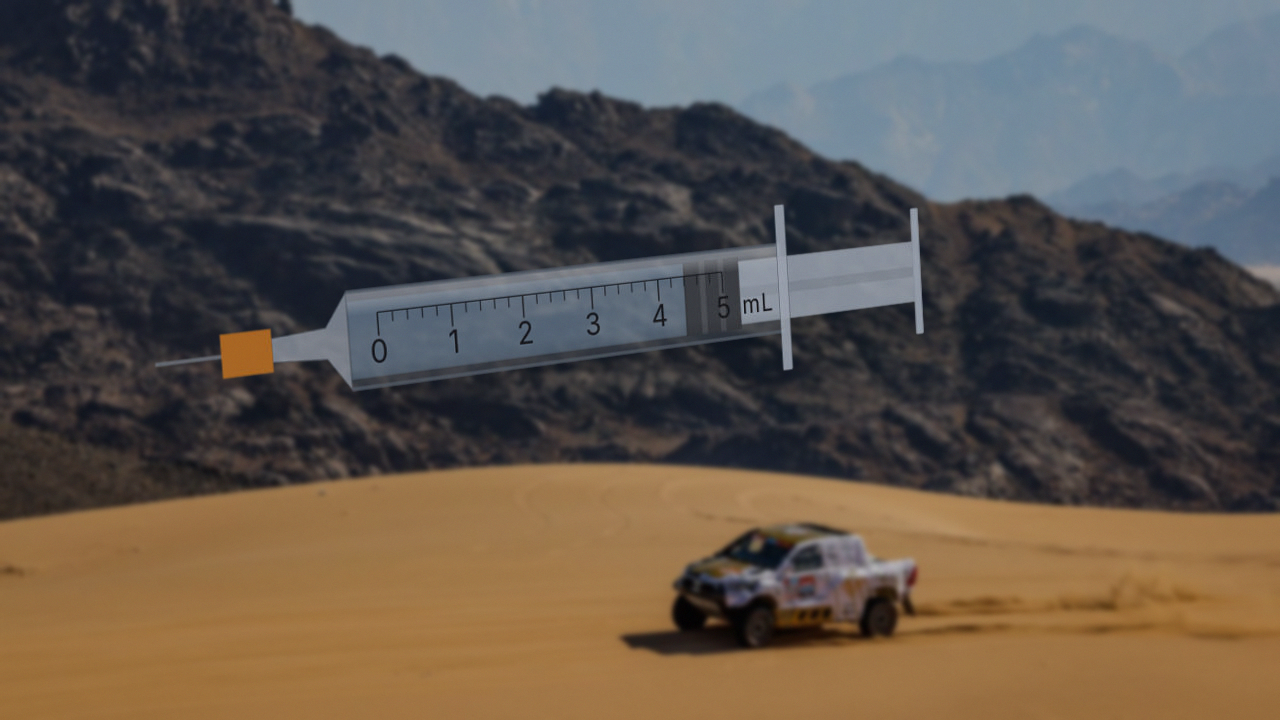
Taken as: value=4.4 unit=mL
